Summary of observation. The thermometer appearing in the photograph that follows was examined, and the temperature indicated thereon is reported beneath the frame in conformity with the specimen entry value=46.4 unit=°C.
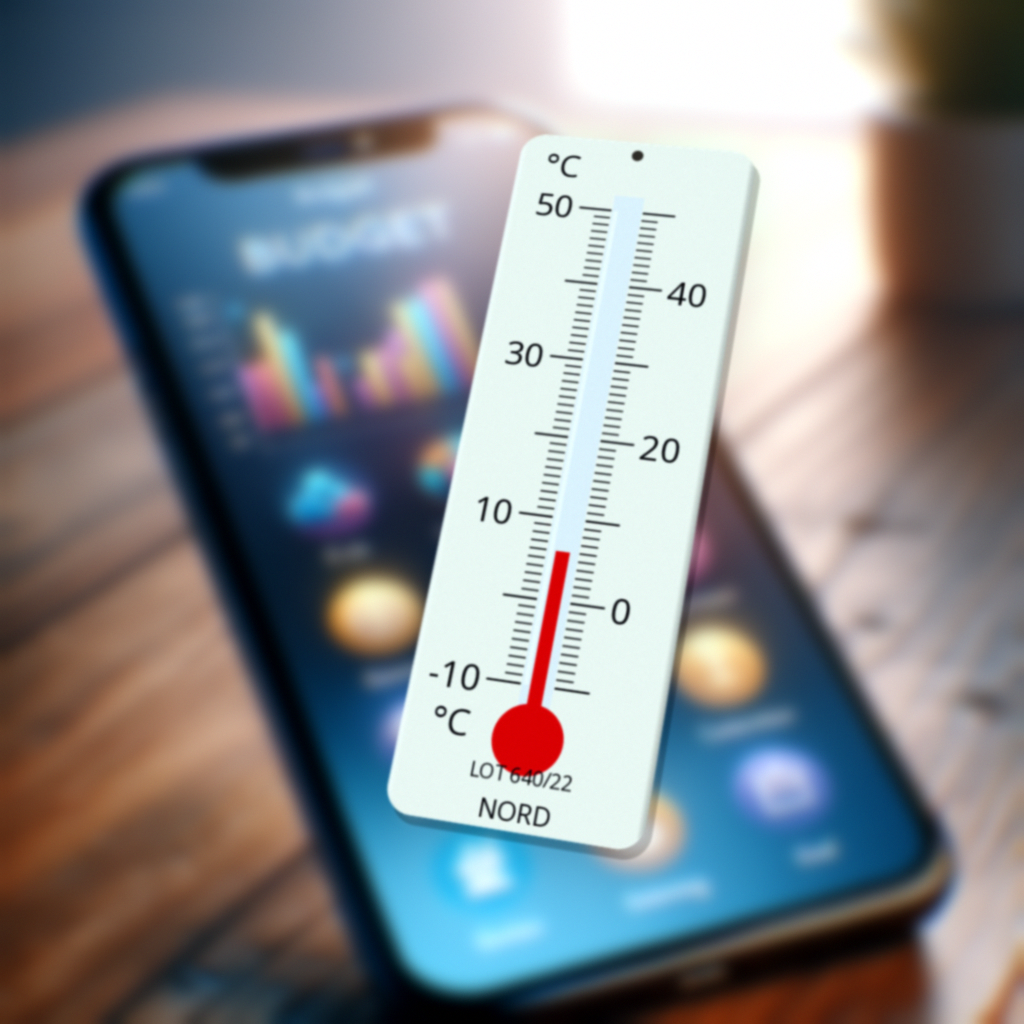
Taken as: value=6 unit=°C
